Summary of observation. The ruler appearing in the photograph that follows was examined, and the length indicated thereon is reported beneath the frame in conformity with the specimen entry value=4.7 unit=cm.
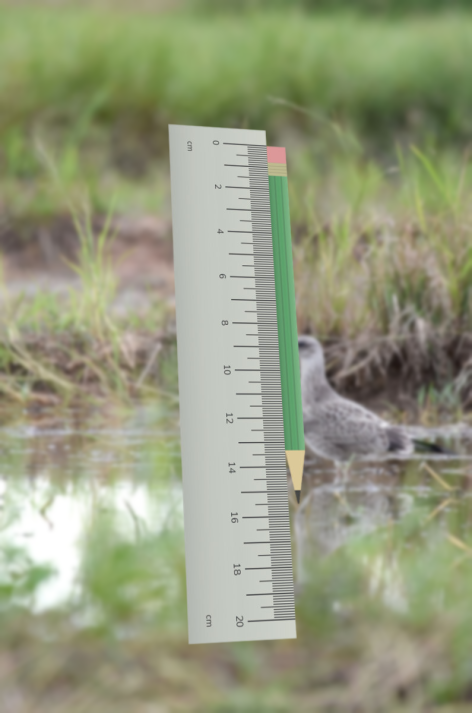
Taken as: value=15.5 unit=cm
